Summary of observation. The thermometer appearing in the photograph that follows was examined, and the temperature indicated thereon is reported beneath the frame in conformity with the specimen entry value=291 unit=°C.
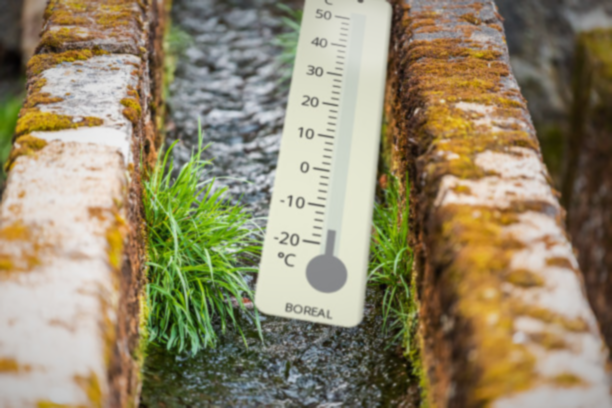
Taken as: value=-16 unit=°C
